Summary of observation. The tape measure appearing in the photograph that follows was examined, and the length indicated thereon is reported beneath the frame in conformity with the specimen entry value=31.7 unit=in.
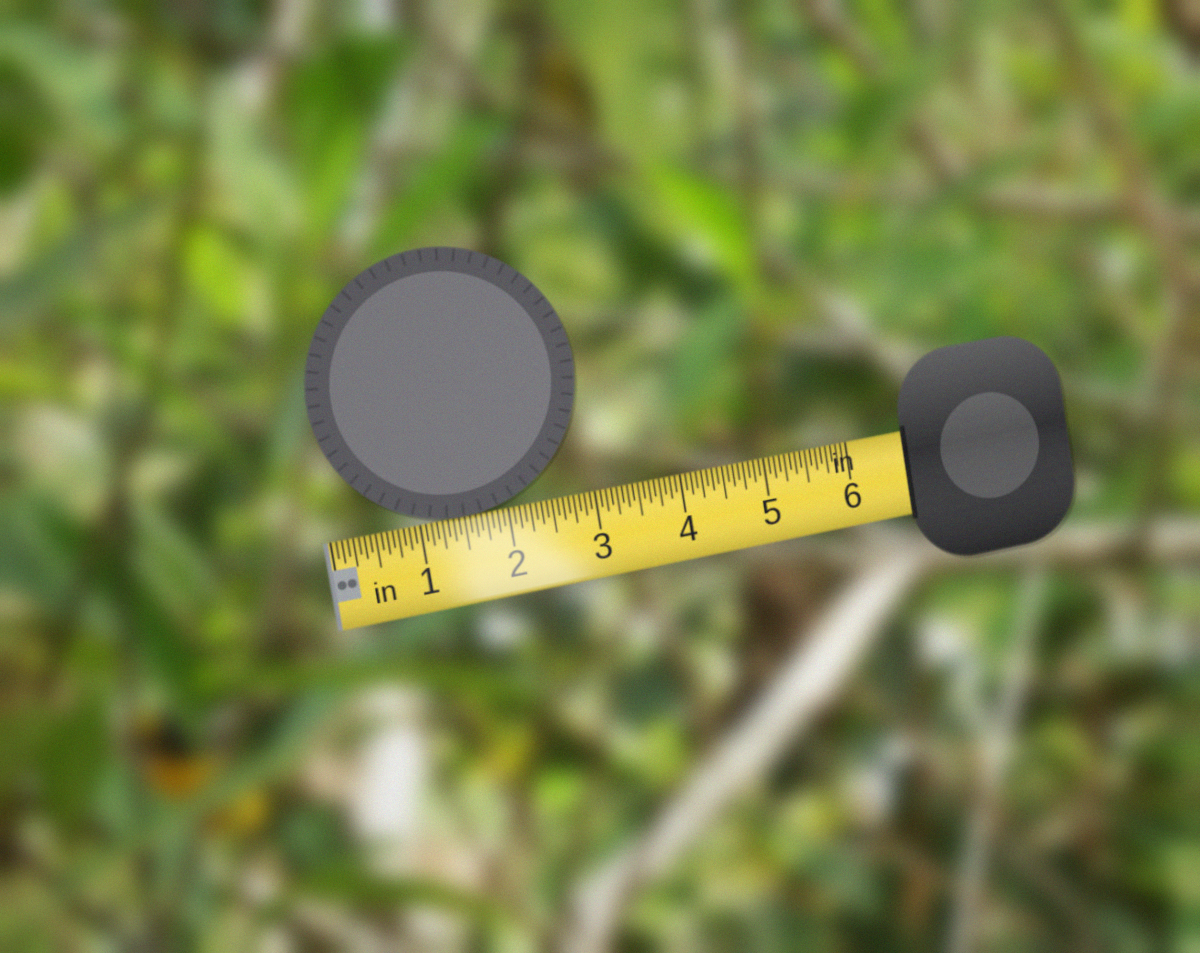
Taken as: value=3 unit=in
